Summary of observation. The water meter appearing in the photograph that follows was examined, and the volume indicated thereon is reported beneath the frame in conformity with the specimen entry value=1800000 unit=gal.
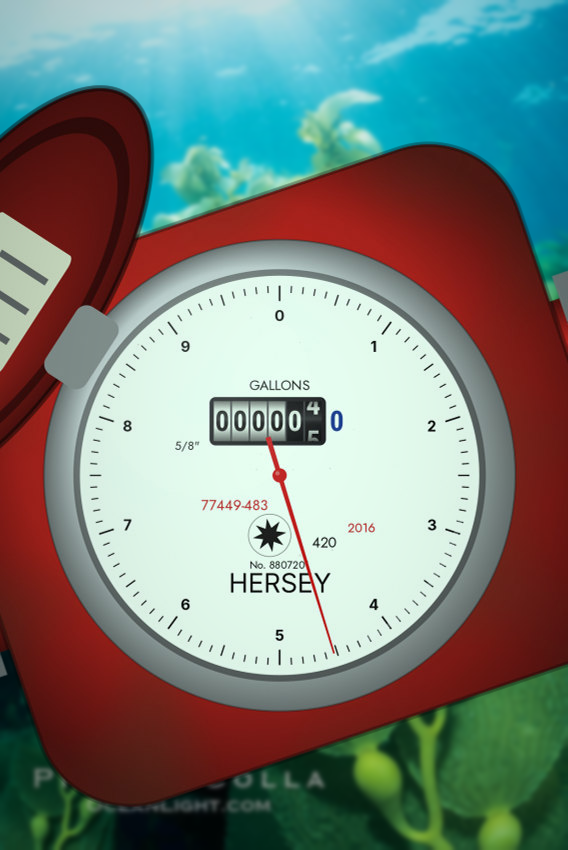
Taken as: value=44.5 unit=gal
